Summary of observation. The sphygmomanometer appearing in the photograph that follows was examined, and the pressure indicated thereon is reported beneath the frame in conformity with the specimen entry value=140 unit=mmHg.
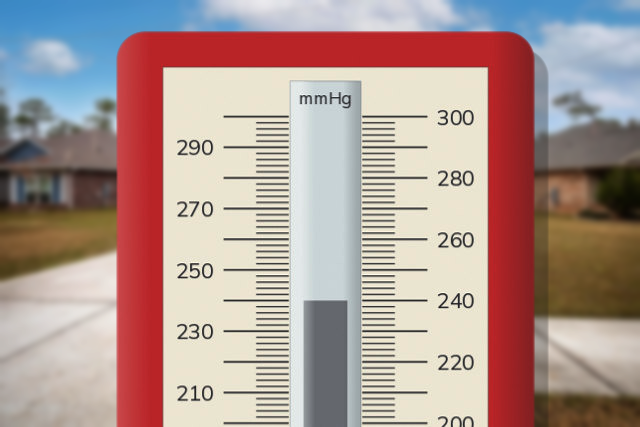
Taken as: value=240 unit=mmHg
